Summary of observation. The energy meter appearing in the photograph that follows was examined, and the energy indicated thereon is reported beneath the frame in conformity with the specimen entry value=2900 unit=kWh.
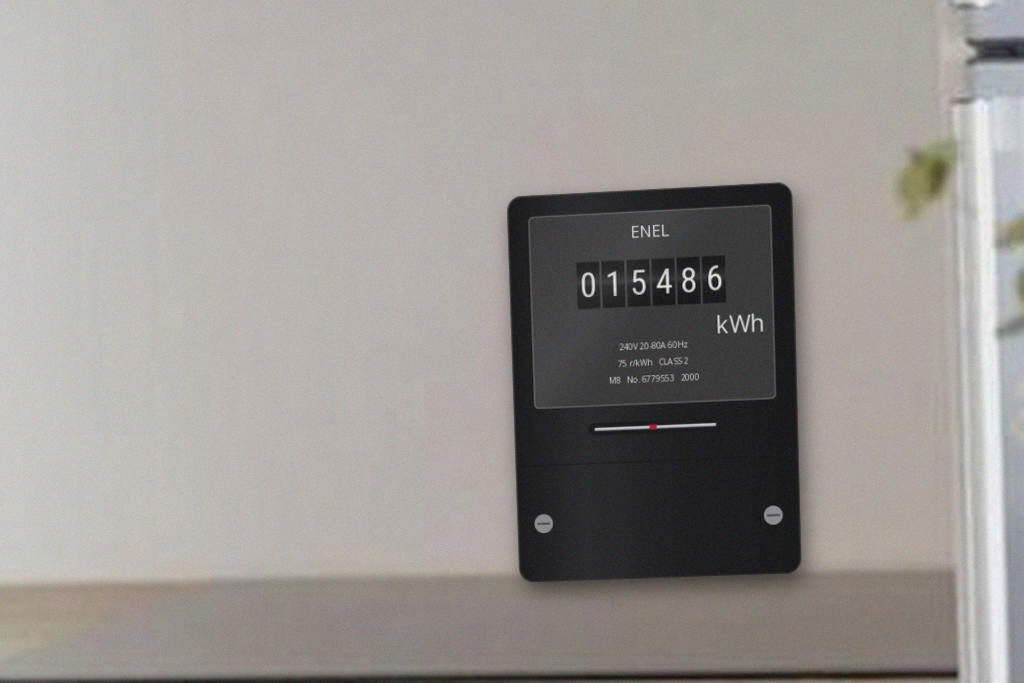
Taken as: value=15486 unit=kWh
